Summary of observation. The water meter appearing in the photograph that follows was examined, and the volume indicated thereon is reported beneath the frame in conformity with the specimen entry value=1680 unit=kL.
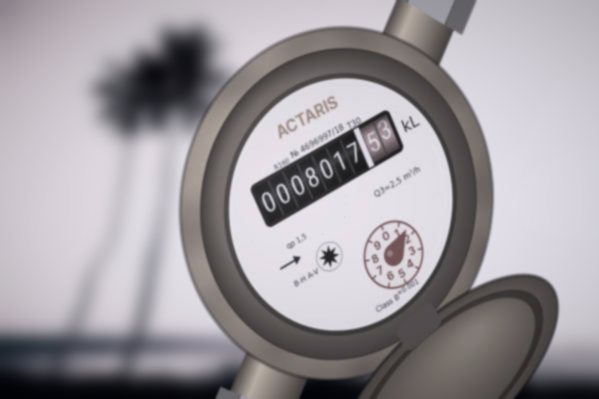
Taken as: value=8017.531 unit=kL
